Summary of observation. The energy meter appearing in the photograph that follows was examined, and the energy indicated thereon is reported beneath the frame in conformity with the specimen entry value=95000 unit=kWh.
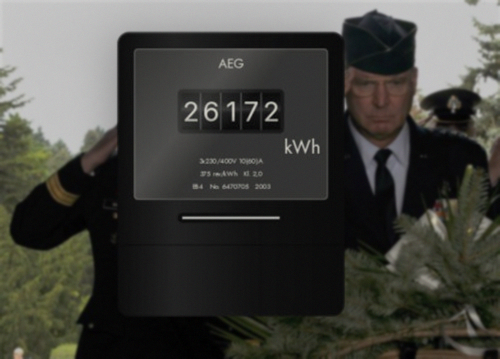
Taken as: value=26172 unit=kWh
